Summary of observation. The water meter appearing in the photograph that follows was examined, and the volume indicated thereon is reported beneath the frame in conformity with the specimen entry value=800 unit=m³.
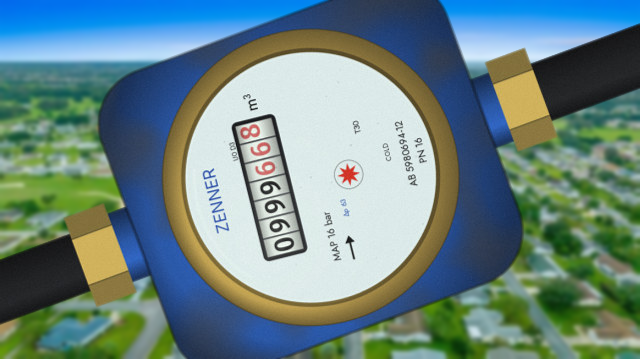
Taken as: value=999.668 unit=m³
